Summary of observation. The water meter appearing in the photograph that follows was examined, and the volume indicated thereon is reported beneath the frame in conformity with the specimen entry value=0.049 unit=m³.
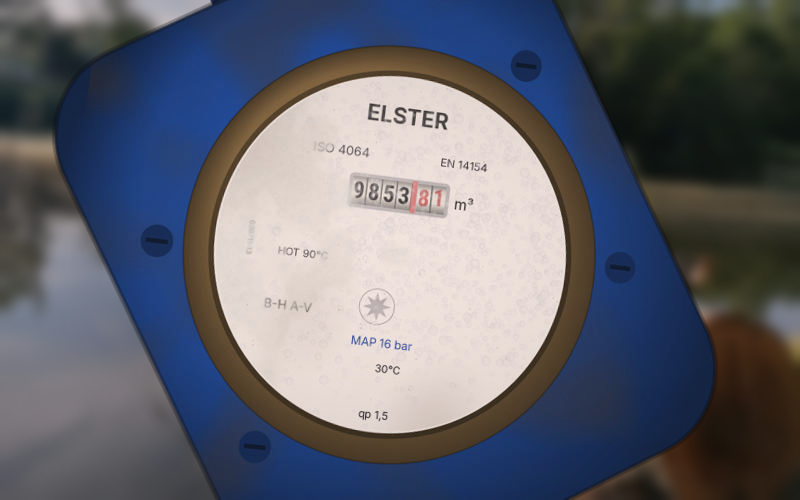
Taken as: value=9853.81 unit=m³
